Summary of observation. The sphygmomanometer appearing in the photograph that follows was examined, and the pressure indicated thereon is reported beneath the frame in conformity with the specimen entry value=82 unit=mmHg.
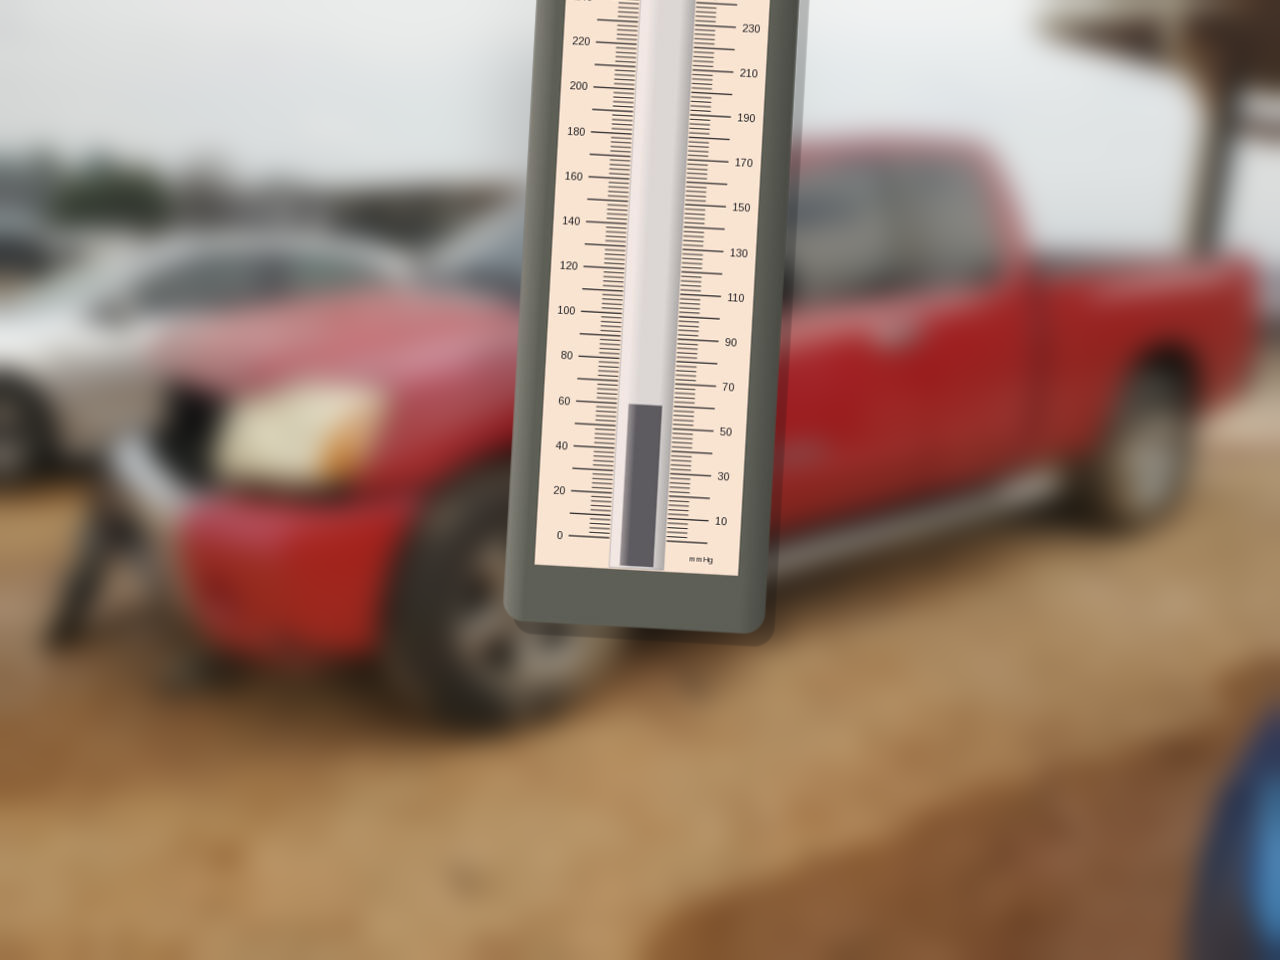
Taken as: value=60 unit=mmHg
